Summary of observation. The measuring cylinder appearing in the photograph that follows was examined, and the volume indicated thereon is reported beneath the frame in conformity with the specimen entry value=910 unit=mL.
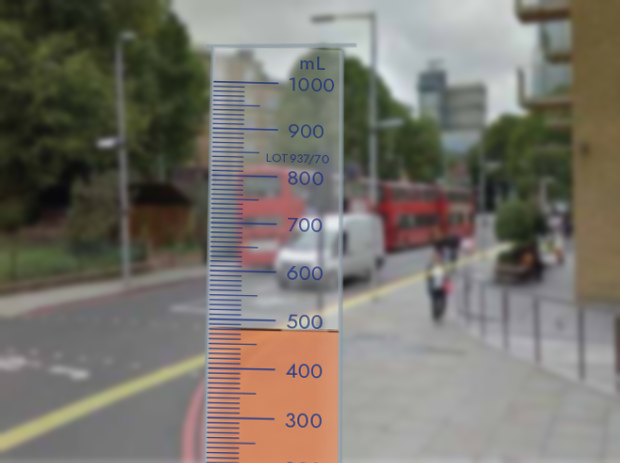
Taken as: value=480 unit=mL
